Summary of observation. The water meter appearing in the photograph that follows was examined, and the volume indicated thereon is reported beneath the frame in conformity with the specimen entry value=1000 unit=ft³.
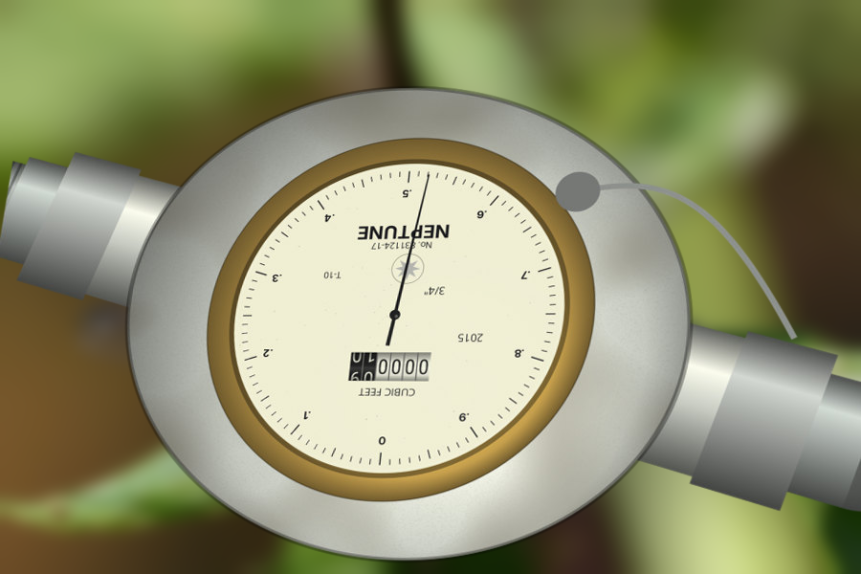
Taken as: value=9.52 unit=ft³
